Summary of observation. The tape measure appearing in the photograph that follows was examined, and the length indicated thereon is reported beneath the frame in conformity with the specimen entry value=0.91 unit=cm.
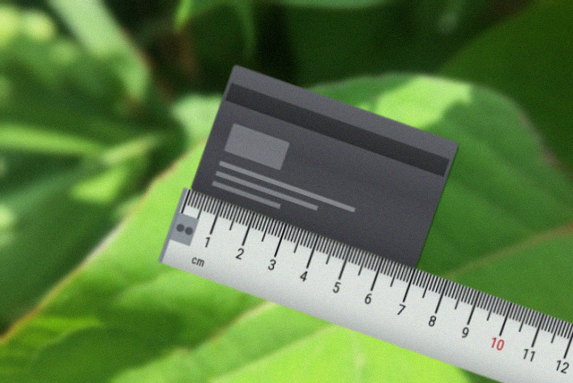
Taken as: value=7 unit=cm
